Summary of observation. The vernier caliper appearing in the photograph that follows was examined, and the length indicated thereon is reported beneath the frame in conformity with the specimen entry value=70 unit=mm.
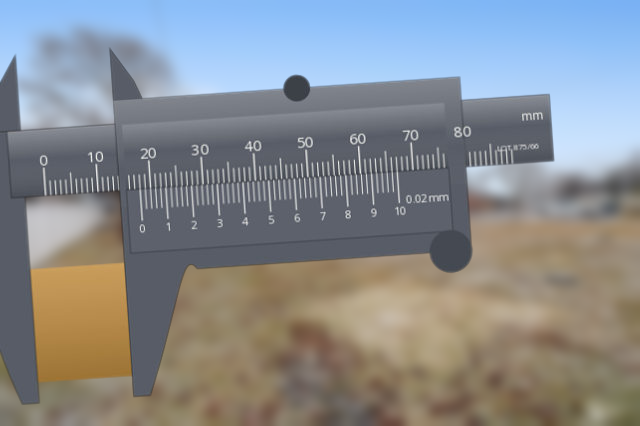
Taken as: value=18.0 unit=mm
